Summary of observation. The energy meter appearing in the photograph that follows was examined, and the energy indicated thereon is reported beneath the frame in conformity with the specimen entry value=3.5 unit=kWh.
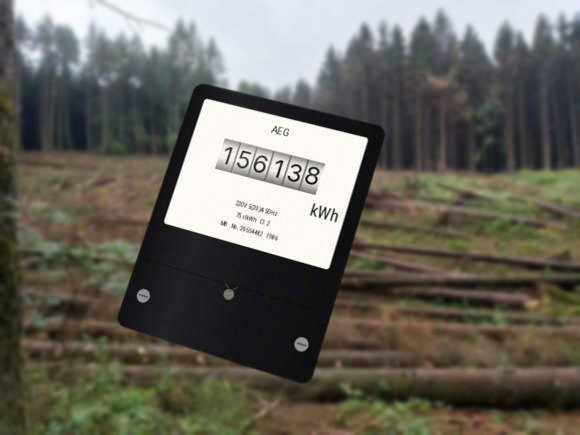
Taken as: value=156138 unit=kWh
